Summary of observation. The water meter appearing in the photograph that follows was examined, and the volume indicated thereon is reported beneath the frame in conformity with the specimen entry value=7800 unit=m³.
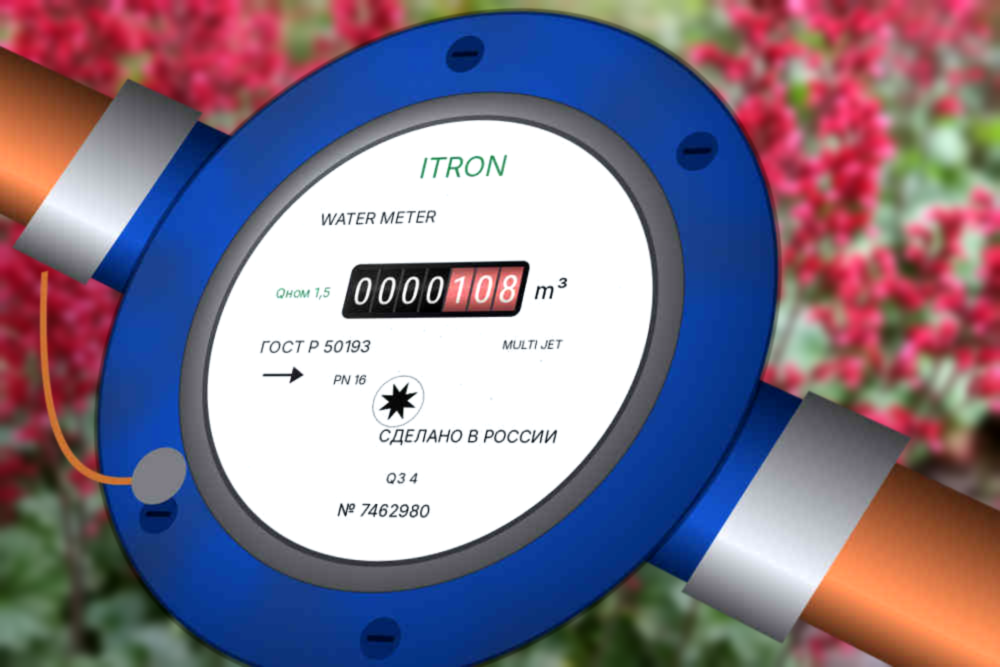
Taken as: value=0.108 unit=m³
